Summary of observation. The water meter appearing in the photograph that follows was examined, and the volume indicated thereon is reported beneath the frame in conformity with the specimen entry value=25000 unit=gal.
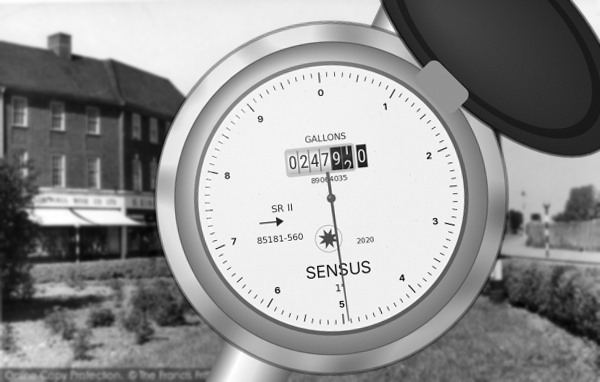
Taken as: value=247914.9 unit=gal
